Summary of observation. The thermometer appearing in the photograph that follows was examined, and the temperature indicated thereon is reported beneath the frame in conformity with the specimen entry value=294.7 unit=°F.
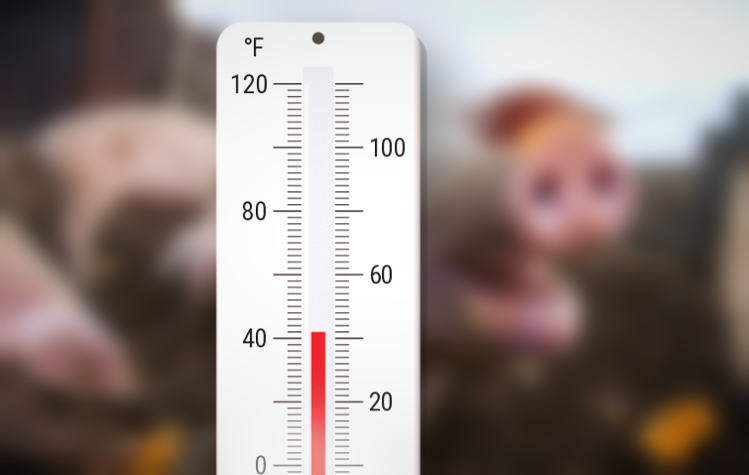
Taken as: value=42 unit=°F
